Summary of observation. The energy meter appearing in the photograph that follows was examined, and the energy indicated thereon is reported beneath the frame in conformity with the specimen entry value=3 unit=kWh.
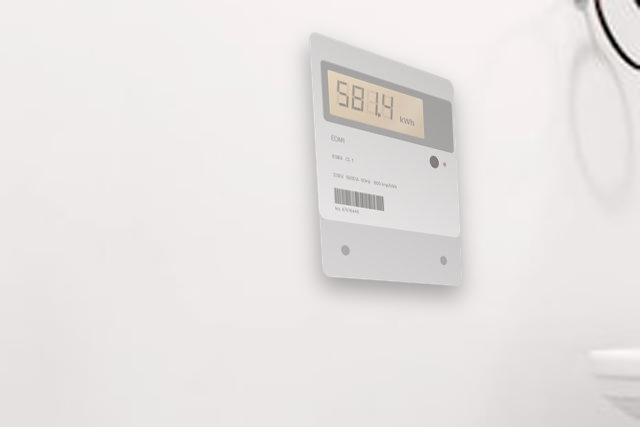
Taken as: value=581.4 unit=kWh
